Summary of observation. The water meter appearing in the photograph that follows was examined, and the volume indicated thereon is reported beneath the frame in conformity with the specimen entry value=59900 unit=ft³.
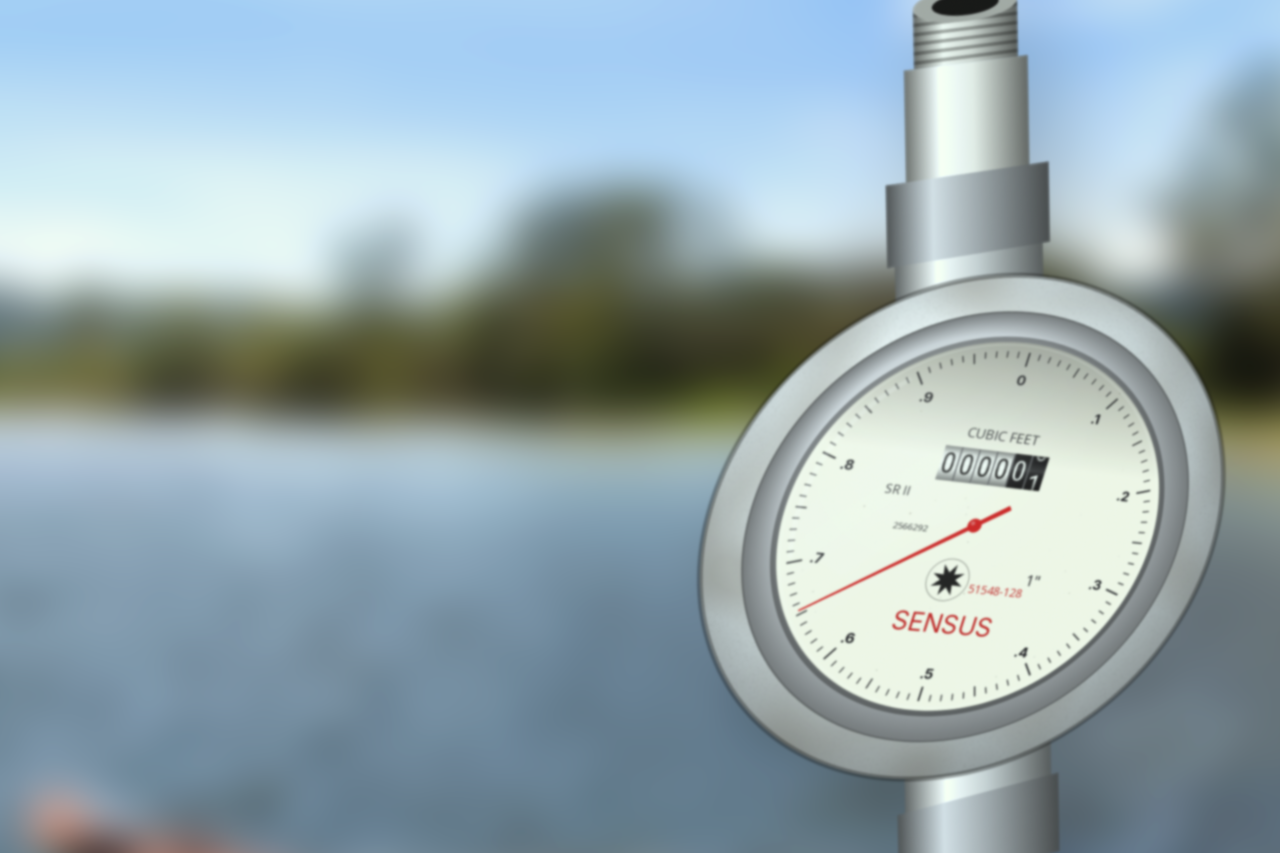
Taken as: value=0.65 unit=ft³
